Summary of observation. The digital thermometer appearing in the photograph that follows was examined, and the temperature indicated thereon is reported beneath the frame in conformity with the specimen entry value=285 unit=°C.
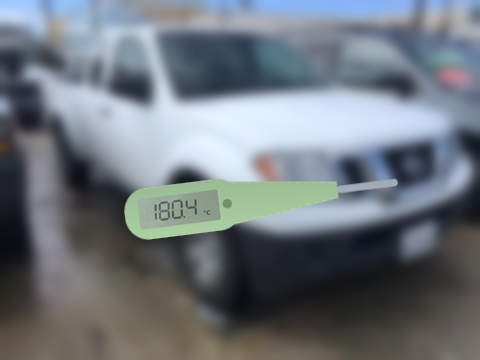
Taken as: value=180.4 unit=°C
